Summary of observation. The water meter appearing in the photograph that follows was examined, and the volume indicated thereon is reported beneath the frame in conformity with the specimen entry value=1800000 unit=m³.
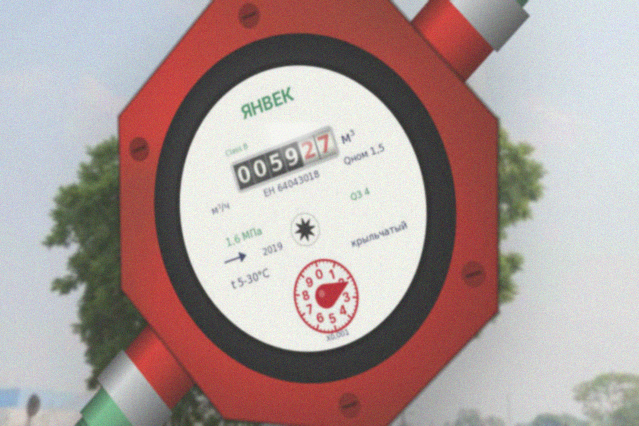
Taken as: value=59.272 unit=m³
